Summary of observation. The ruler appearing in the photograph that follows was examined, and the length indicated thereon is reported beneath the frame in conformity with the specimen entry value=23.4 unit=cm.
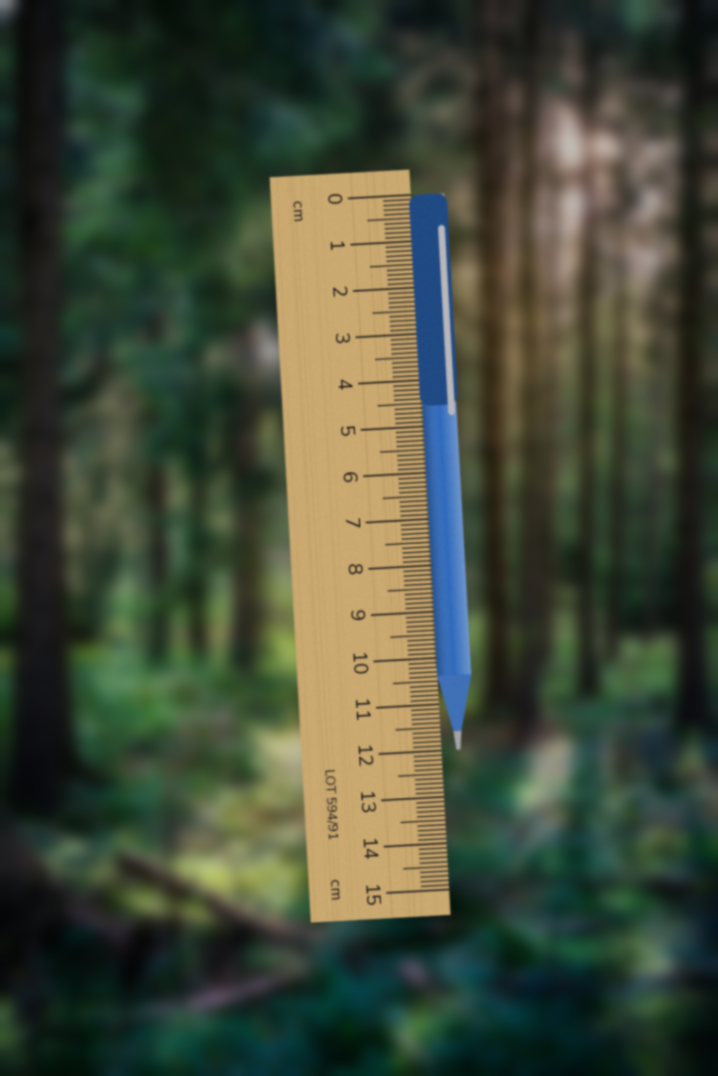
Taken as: value=12 unit=cm
